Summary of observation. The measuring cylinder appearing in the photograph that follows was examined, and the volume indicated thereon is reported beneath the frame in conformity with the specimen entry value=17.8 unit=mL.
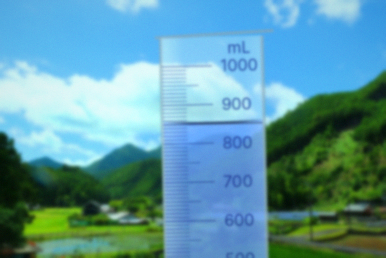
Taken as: value=850 unit=mL
